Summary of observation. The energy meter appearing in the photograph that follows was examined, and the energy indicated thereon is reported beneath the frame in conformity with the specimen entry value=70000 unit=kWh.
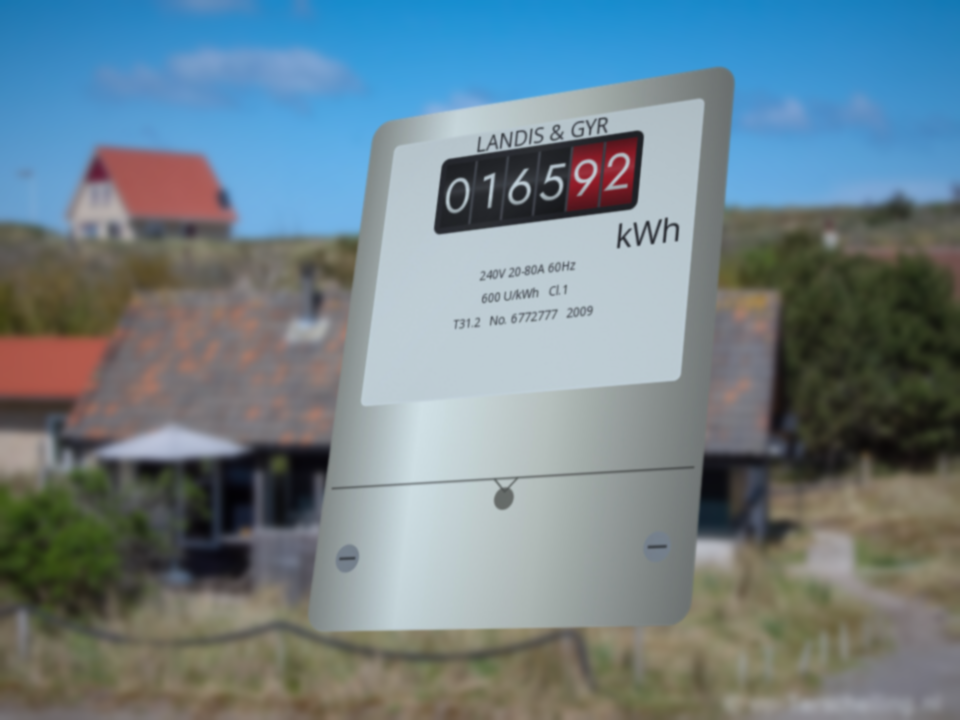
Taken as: value=165.92 unit=kWh
